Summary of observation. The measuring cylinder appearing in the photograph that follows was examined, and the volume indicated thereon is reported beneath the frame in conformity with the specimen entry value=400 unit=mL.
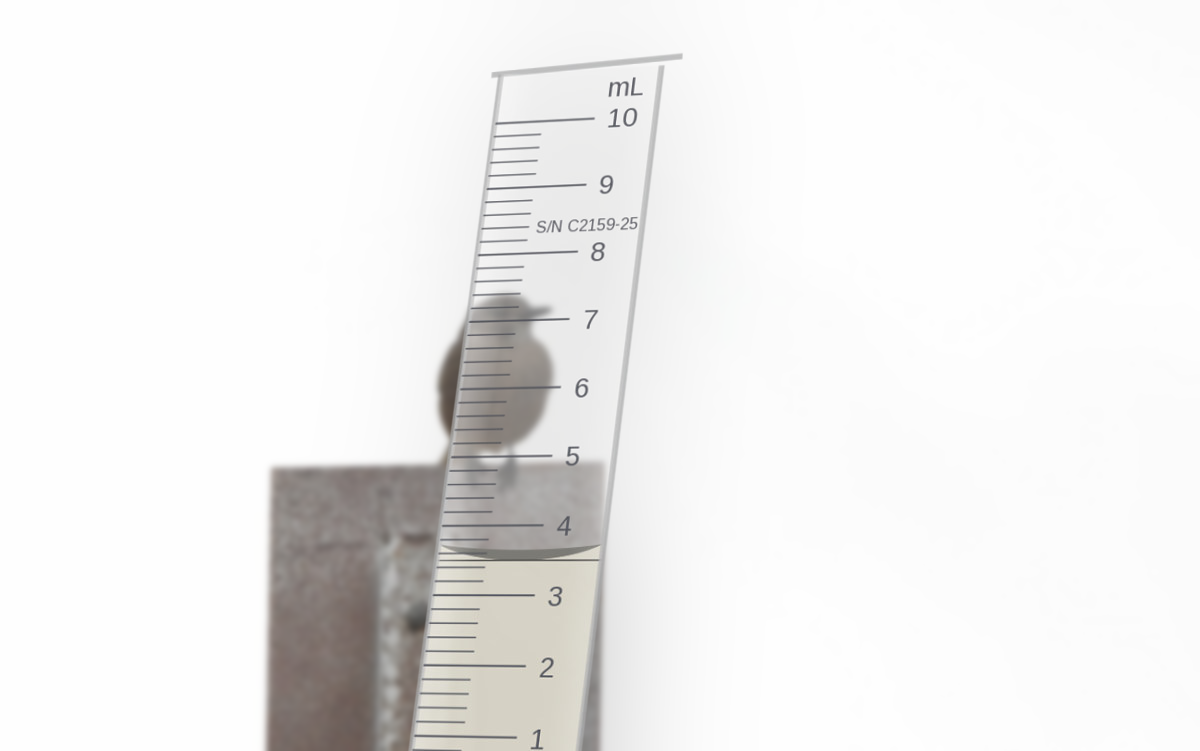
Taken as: value=3.5 unit=mL
